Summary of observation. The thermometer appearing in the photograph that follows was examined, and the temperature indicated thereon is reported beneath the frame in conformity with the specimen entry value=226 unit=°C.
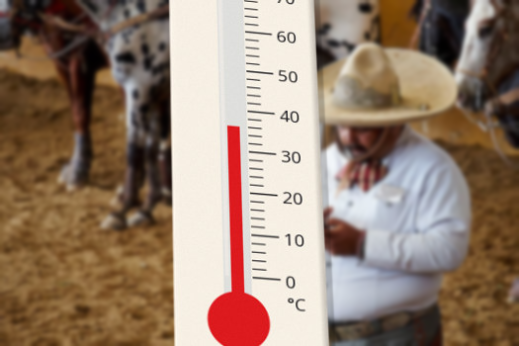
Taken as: value=36 unit=°C
